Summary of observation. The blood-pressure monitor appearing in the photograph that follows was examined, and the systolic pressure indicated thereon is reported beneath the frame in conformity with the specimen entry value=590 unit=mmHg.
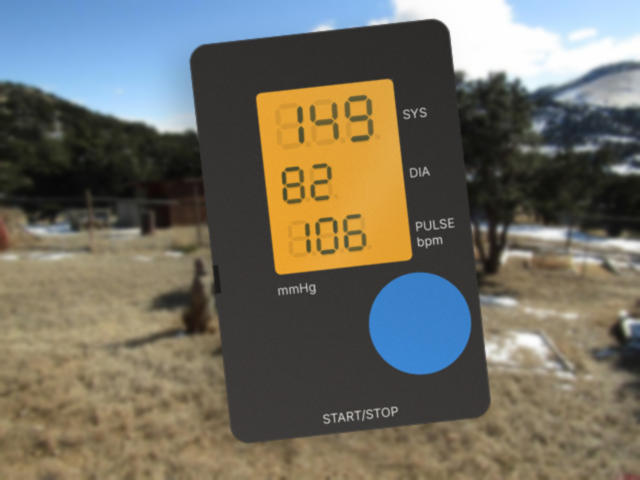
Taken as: value=149 unit=mmHg
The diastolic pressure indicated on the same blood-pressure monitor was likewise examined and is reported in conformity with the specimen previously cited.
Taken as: value=82 unit=mmHg
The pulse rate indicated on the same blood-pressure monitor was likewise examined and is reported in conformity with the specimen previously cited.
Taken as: value=106 unit=bpm
